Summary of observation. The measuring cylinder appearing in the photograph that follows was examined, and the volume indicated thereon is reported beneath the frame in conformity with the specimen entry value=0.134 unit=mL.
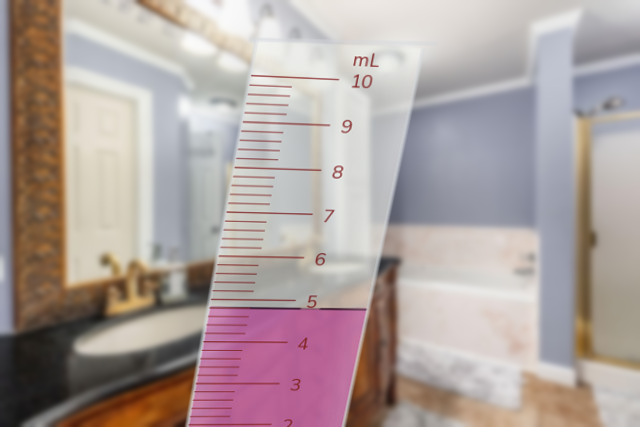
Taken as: value=4.8 unit=mL
